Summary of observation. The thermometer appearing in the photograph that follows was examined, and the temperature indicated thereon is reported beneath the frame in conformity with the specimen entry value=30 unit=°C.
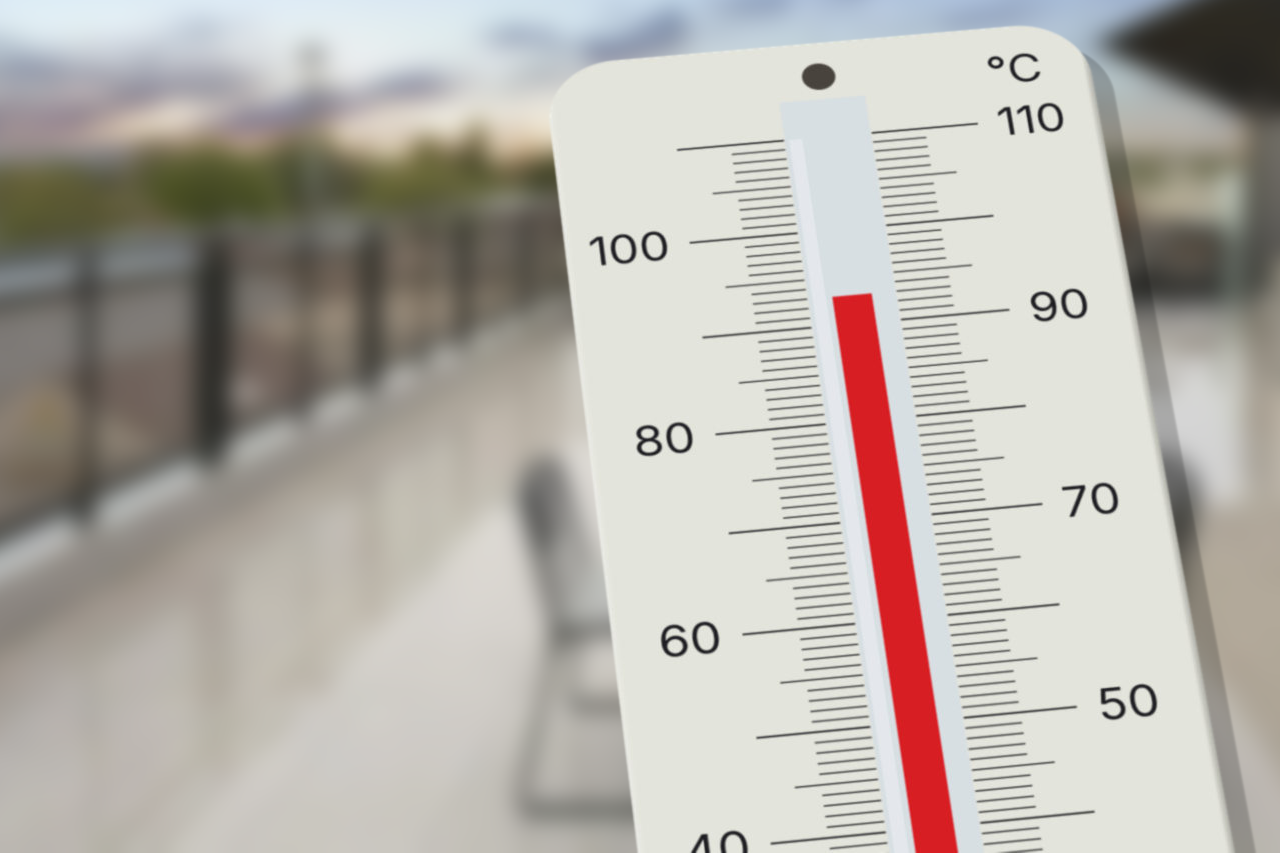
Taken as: value=93 unit=°C
